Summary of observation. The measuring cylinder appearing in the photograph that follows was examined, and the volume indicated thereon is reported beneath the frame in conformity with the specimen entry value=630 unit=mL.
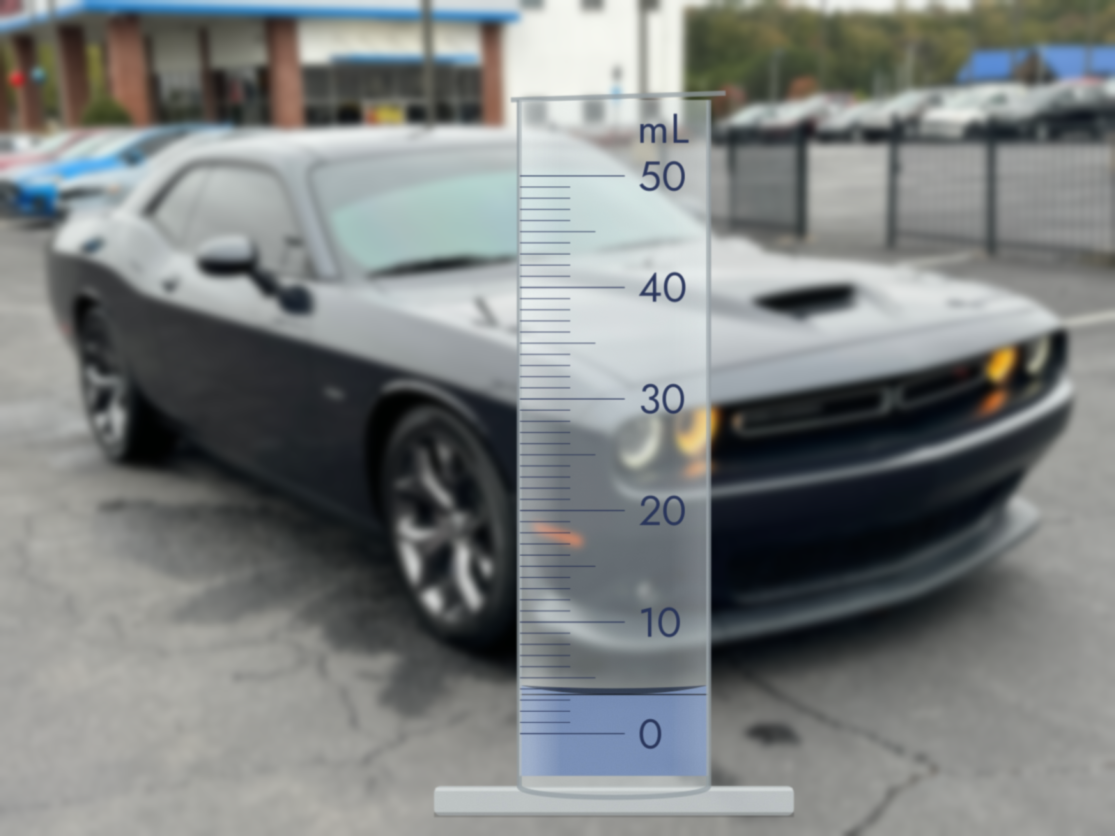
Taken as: value=3.5 unit=mL
